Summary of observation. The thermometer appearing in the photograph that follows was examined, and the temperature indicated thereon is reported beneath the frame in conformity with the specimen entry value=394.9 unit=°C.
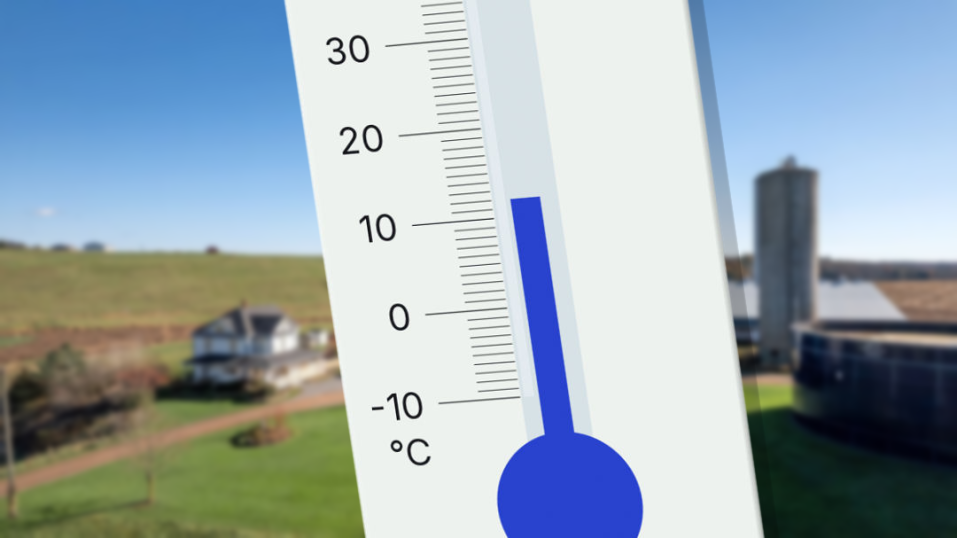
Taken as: value=12 unit=°C
